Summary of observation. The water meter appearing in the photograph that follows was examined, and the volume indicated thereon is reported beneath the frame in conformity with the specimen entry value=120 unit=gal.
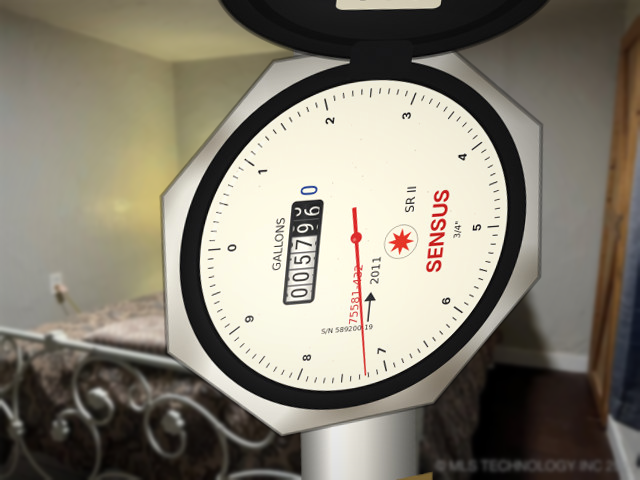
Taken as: value=57957.2 unit=gal
